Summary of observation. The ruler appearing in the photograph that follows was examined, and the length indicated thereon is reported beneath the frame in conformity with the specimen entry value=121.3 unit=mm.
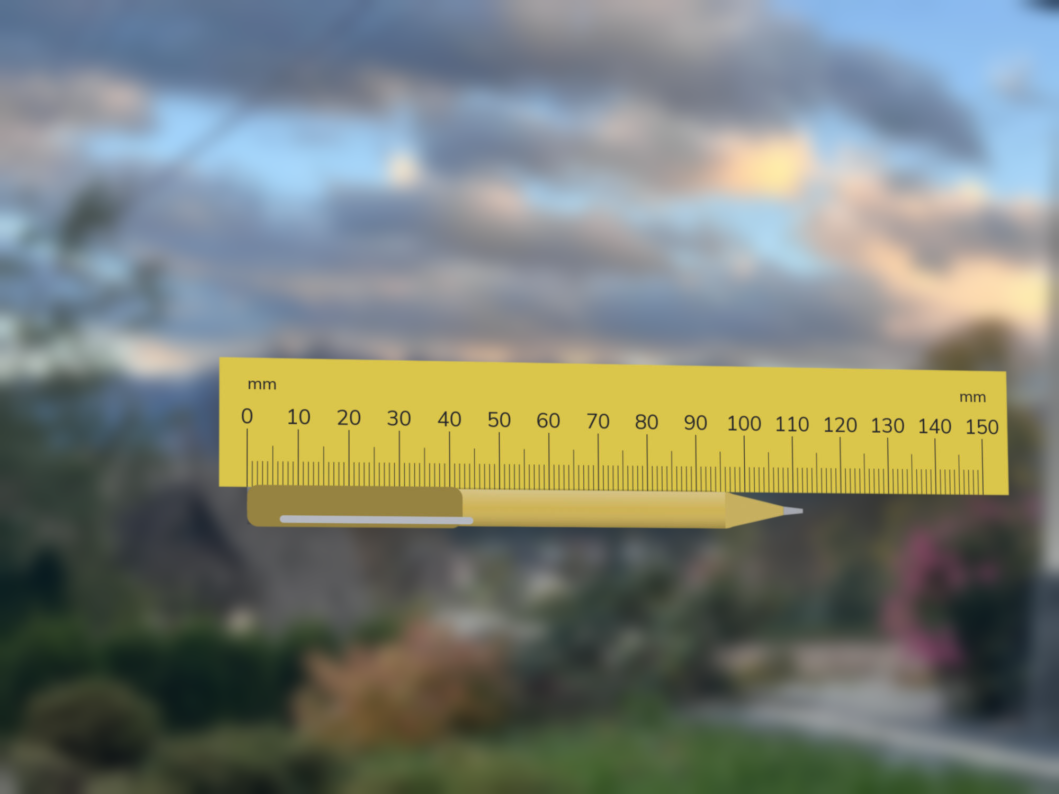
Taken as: value=112 unit=mm
